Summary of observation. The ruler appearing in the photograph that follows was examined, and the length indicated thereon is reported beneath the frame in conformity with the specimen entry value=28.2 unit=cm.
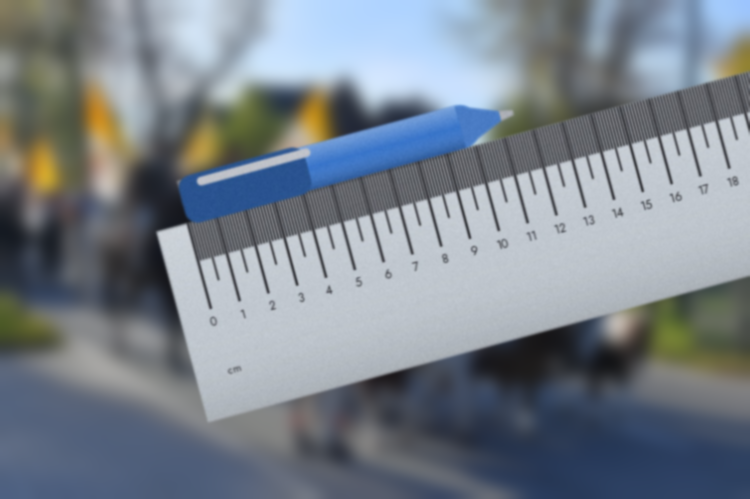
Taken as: value=11.5 unit=cm
